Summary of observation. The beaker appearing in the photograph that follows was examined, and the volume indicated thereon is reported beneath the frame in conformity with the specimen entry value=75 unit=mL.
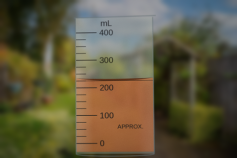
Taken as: value=225 unit=mL
